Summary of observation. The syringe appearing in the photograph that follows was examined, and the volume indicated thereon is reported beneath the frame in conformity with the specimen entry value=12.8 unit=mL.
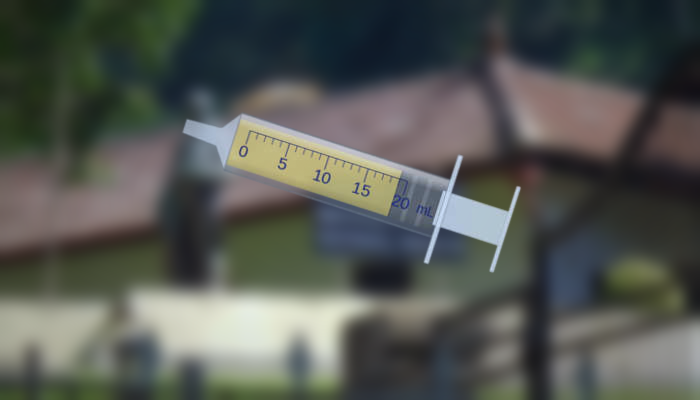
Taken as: value=19 unit=mL
